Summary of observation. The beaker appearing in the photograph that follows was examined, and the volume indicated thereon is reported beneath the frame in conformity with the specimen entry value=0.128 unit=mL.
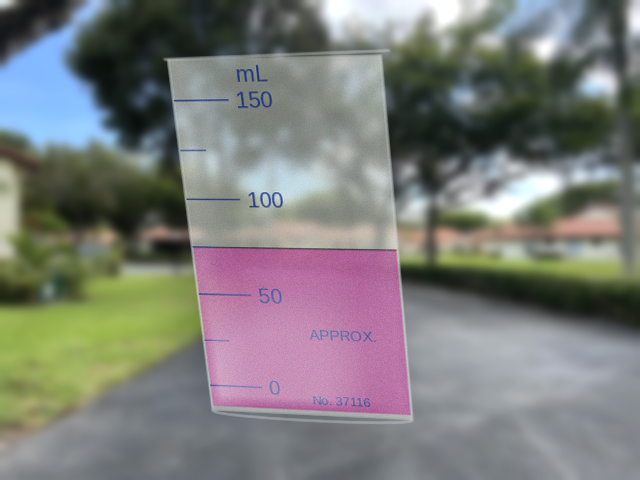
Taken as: value=75 unit=mL
